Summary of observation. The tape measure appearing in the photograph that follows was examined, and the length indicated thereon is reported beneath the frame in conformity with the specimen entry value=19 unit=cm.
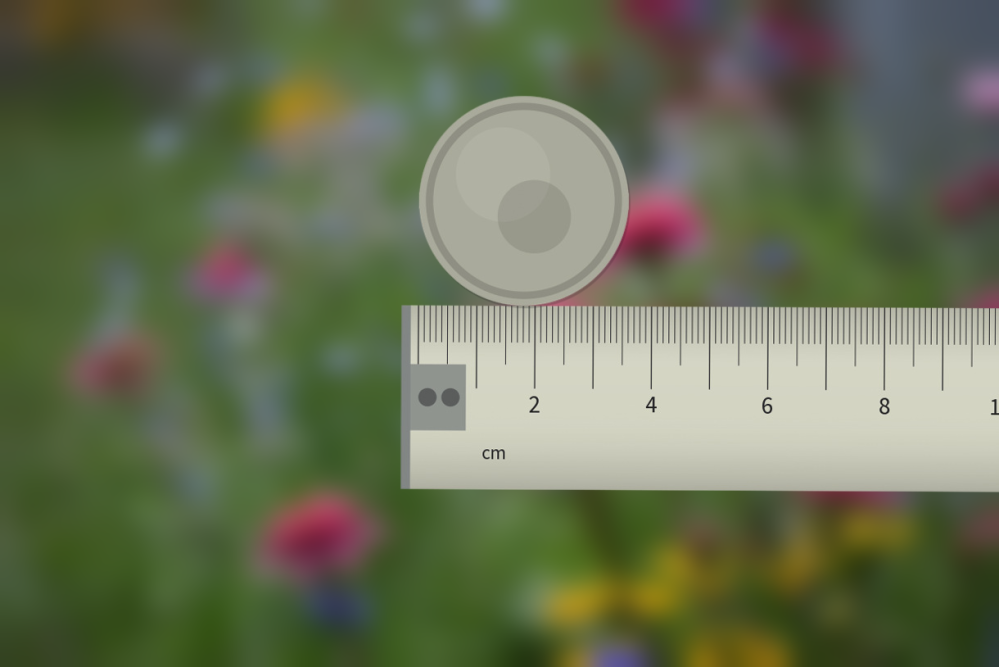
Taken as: value=3.6 unit=cm
